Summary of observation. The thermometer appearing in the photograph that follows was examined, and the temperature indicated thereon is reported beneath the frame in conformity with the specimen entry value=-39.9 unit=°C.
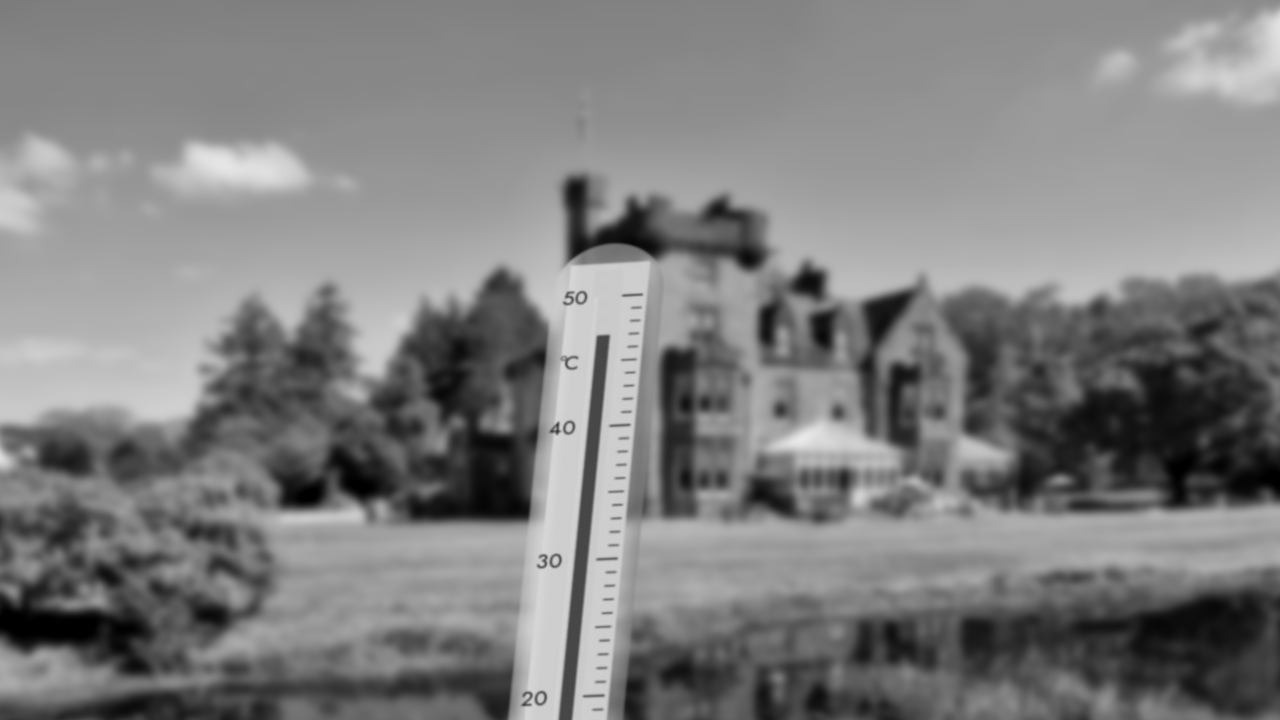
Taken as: value=47 unit=°C
